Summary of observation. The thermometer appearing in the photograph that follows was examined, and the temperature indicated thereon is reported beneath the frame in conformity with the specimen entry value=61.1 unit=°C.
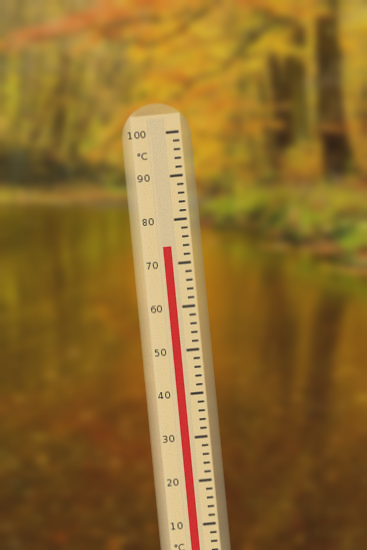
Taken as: value=74 unit=°C
